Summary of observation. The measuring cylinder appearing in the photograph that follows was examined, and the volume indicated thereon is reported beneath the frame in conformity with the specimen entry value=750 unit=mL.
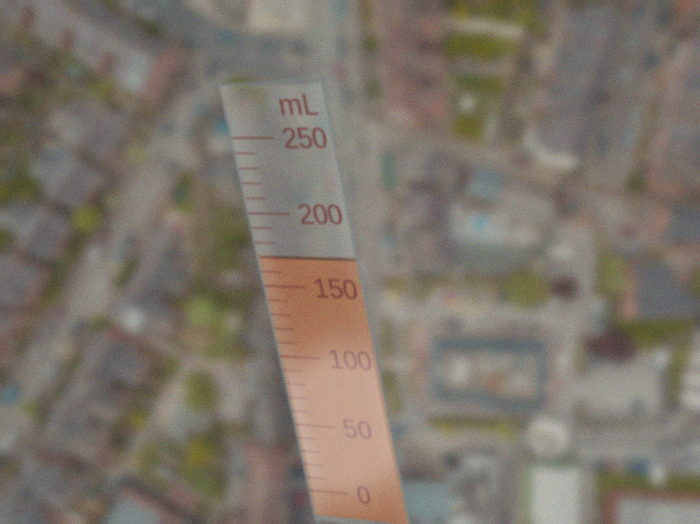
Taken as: value=170 unit=mL
